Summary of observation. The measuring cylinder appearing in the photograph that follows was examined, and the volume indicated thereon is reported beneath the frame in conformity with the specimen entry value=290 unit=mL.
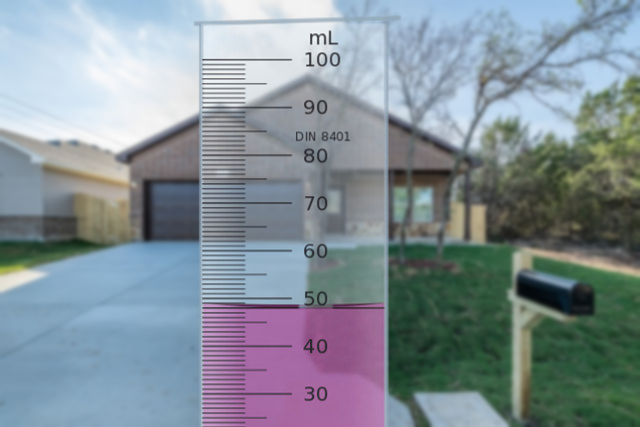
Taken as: value=48 unit=mL
